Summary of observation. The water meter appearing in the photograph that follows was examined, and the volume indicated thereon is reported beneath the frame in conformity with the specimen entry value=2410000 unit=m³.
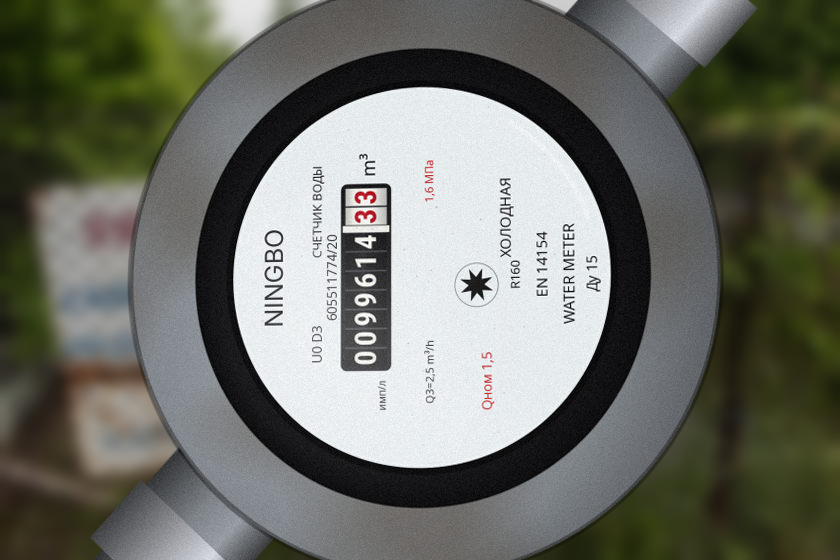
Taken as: value=99614.33 unit=m³
